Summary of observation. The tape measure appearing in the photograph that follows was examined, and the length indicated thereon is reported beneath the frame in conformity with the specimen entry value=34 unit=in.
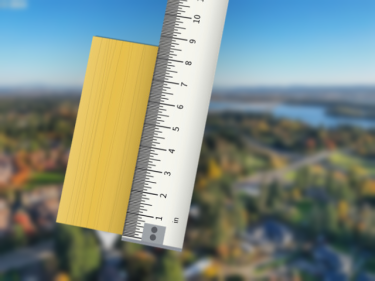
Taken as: value=8.5 unit=in
